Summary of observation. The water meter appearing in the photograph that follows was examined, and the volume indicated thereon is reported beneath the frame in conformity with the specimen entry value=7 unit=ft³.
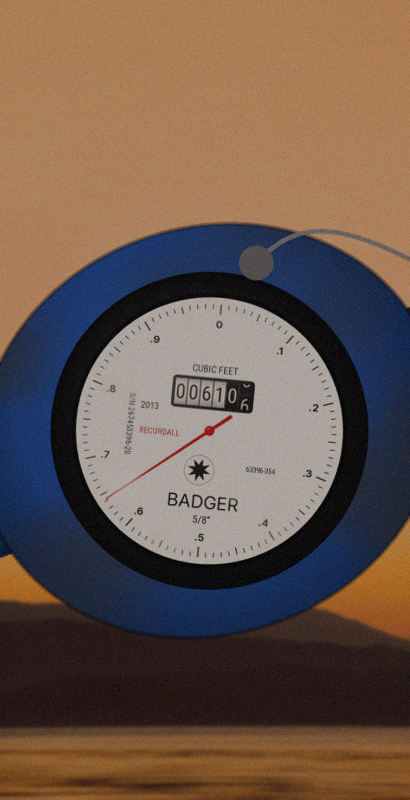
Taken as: value=6105.64 unit=ft³
